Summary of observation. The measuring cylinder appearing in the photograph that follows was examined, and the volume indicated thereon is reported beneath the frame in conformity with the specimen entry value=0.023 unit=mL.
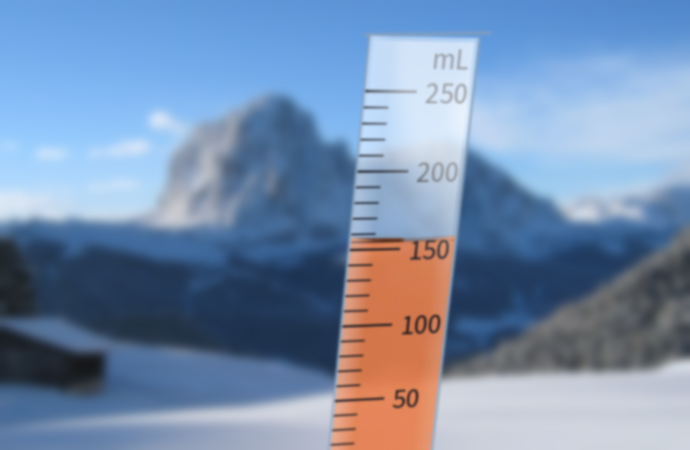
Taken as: value=155 unit=mL
